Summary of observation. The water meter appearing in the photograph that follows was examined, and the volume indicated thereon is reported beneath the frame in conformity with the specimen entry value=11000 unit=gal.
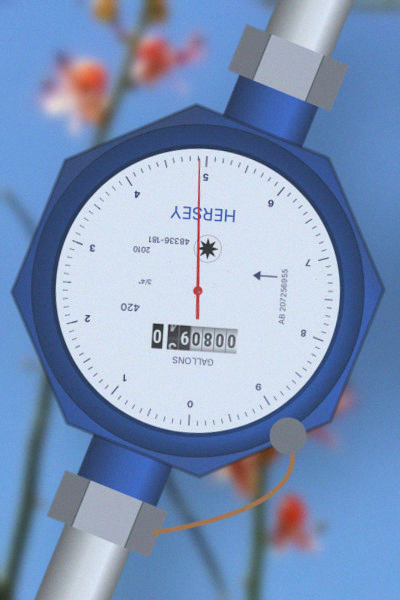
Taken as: value=80934.9 unit=gal
